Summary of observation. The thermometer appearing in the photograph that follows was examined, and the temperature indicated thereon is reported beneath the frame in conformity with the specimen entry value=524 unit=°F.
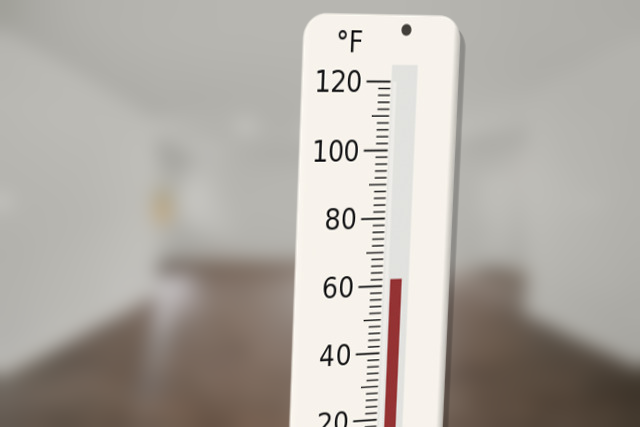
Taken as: value=62 unit=°F
